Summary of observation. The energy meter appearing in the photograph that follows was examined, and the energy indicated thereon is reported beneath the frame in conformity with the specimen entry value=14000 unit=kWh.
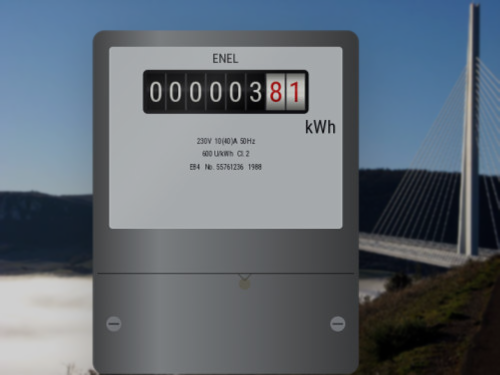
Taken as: value=3.81 unit=kWh
